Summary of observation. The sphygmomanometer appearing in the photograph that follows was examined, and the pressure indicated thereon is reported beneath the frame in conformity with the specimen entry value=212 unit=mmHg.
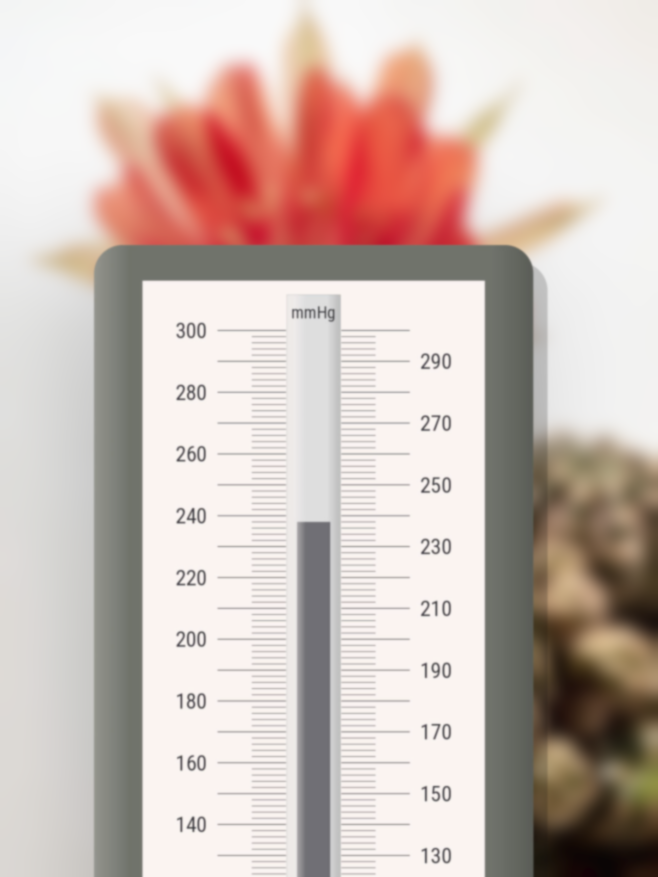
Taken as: value=238 unit=mmHg
